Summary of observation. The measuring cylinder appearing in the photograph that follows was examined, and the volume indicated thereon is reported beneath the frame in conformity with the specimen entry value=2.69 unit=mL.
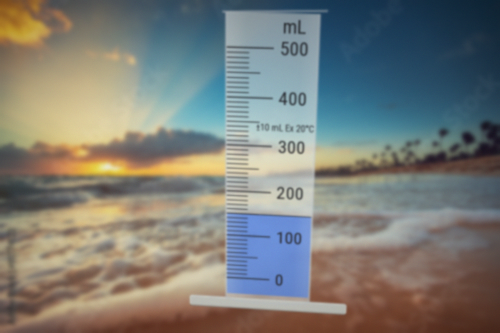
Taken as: value=150 unit=mL
